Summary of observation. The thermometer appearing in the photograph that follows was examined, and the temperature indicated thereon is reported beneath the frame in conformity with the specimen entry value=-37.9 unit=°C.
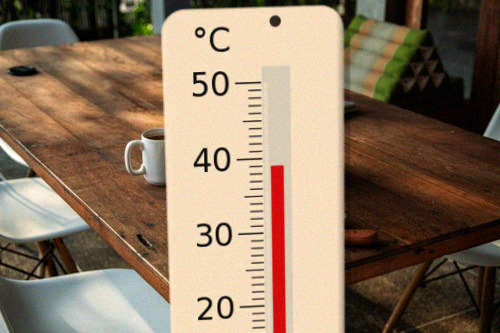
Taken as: value=39 unit=°C
